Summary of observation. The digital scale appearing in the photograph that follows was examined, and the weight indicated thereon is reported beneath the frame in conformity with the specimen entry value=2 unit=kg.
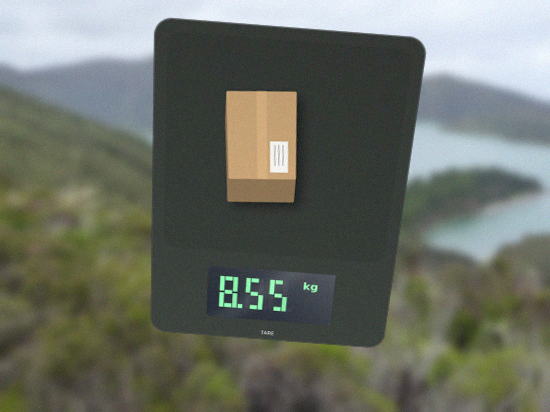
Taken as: value=8.55 unit=kg
